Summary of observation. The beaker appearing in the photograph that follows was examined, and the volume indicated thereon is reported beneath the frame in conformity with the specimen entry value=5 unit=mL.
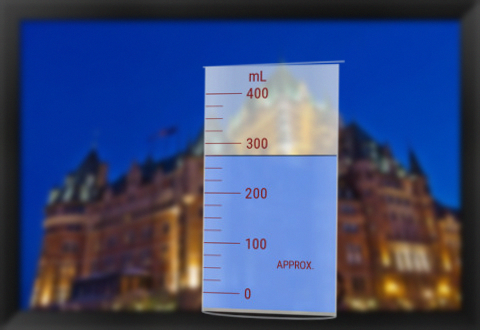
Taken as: value=275 unit=mL
